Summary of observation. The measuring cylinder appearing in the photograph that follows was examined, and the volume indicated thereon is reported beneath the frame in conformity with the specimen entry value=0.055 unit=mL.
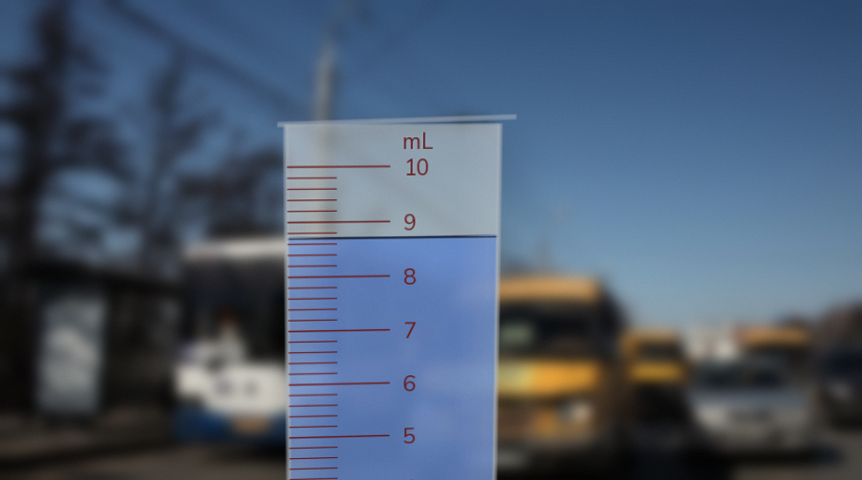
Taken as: value=8.7 unit=mL
